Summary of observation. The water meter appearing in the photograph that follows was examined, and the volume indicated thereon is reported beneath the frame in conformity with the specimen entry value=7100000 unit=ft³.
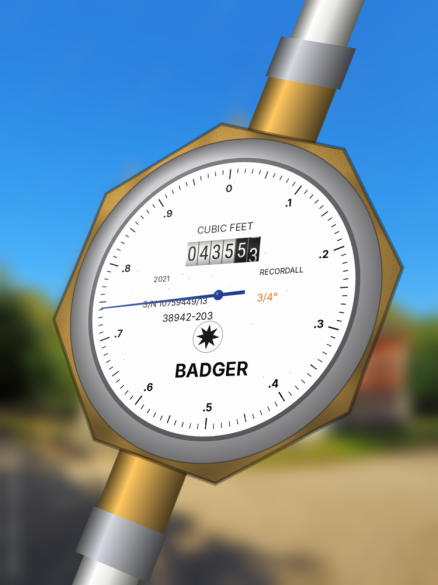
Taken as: value=43552.74 unit=ft³
